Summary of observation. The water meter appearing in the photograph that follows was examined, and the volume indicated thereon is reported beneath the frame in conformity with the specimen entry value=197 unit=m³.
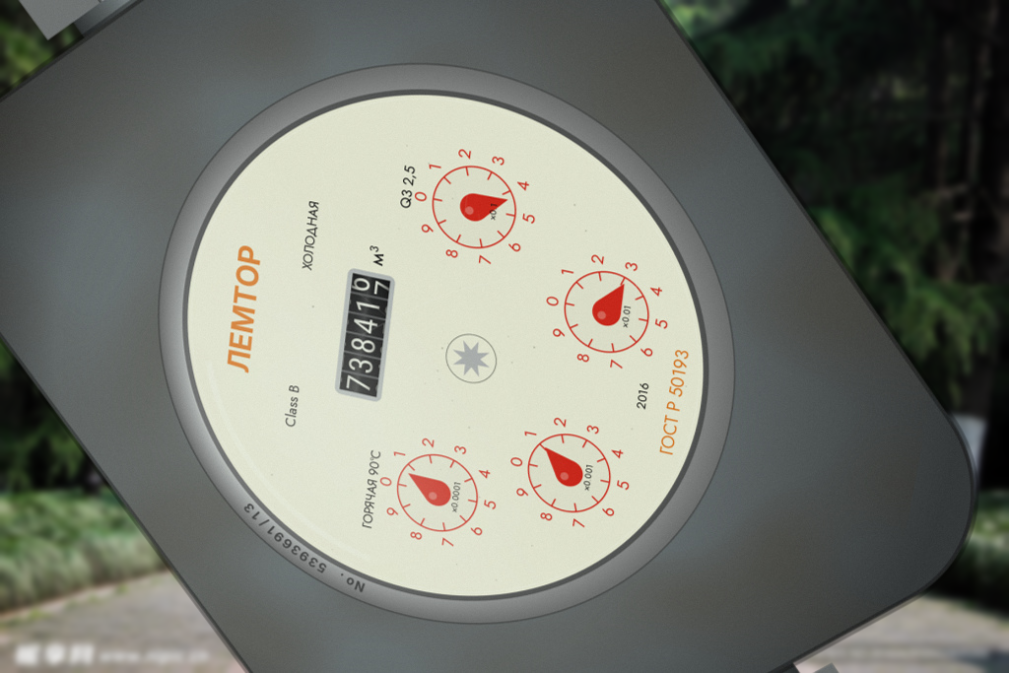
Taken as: value=738416.4310 unit=m³
